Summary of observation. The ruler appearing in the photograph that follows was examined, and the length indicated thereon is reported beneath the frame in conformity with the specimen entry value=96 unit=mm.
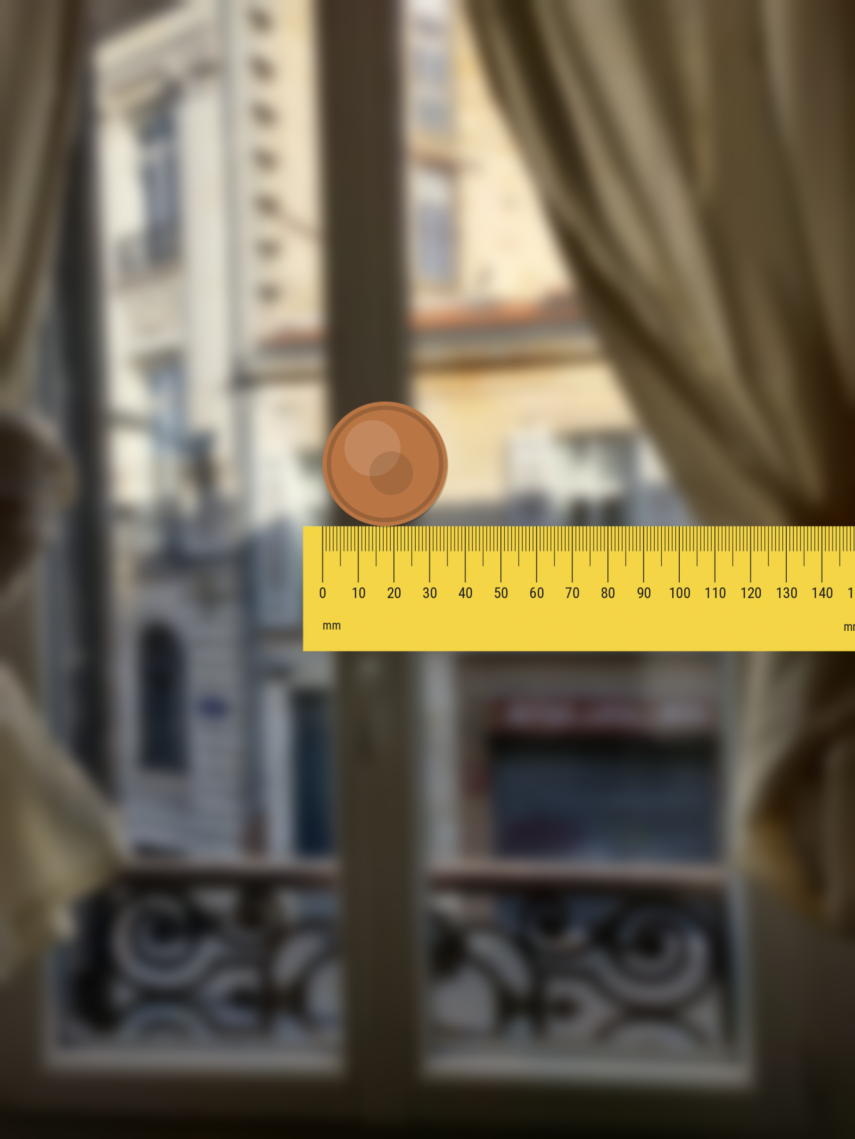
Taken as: value=35 unit=mm
